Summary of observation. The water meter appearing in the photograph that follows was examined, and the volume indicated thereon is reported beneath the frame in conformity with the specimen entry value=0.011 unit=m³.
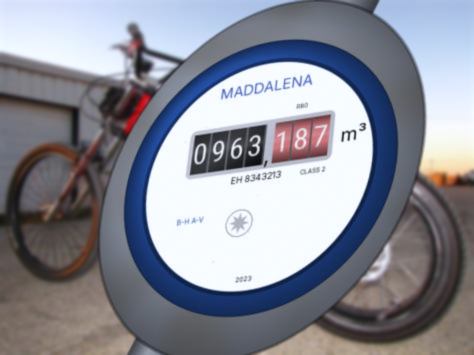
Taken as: value=963.187 unit=m³
